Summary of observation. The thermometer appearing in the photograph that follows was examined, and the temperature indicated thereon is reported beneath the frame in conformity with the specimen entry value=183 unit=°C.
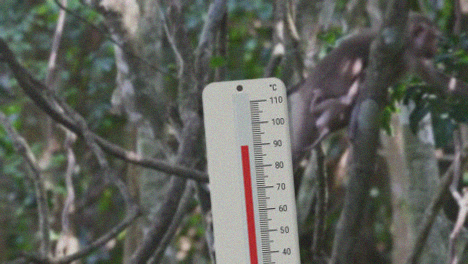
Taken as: value=90 unit=°C
